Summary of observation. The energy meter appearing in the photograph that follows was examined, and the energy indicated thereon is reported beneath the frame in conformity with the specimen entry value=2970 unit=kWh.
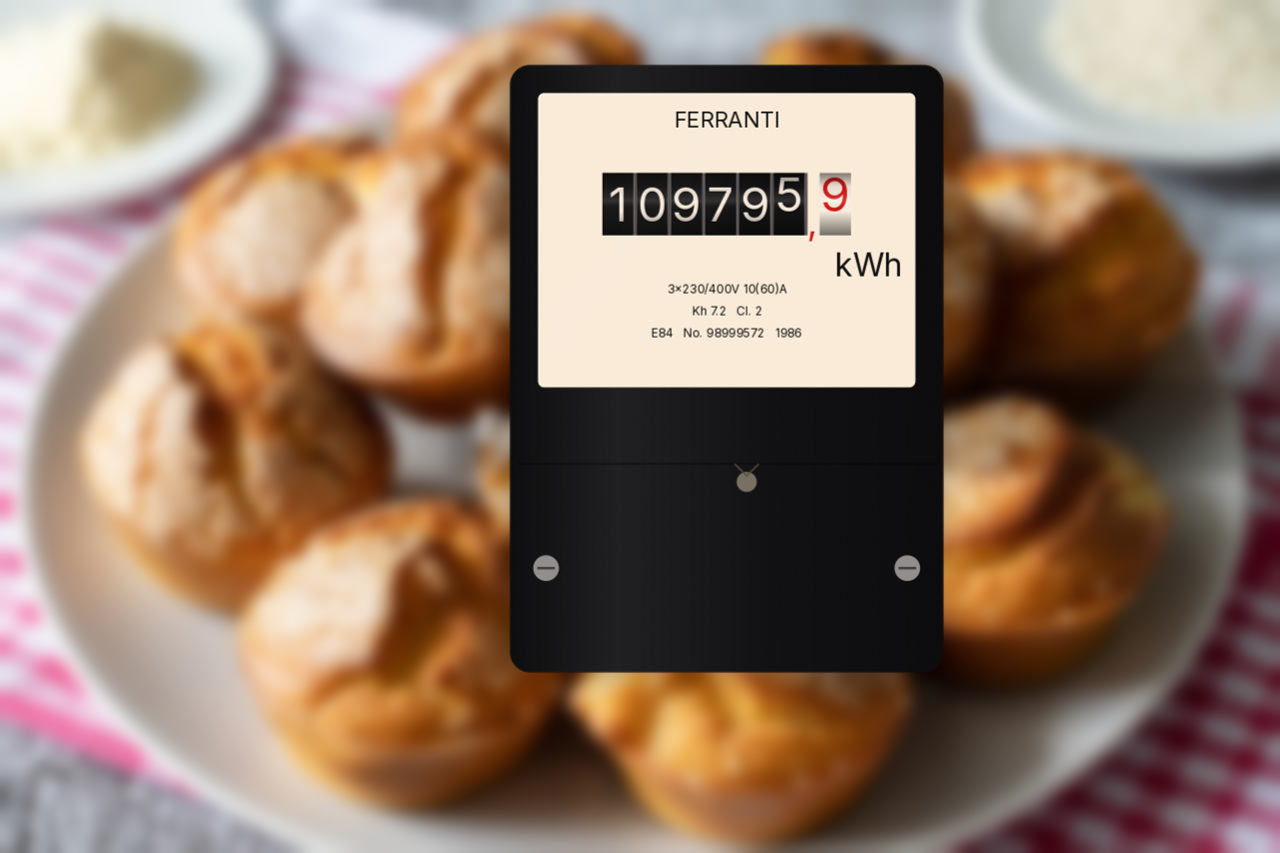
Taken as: value=109795.9 unit=kWh
